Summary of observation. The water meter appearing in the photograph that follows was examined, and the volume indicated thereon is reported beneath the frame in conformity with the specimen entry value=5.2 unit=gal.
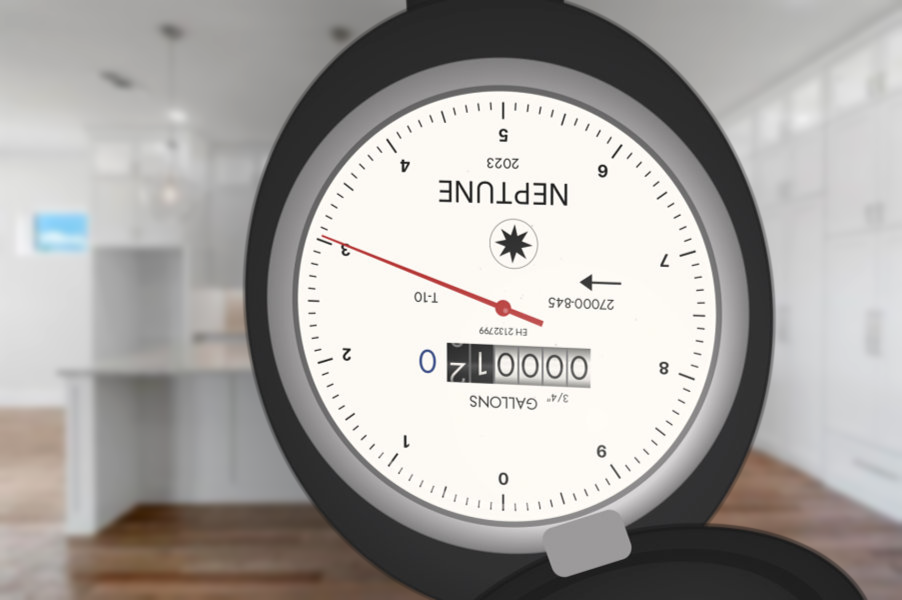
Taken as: value=123.0 unit=gal
